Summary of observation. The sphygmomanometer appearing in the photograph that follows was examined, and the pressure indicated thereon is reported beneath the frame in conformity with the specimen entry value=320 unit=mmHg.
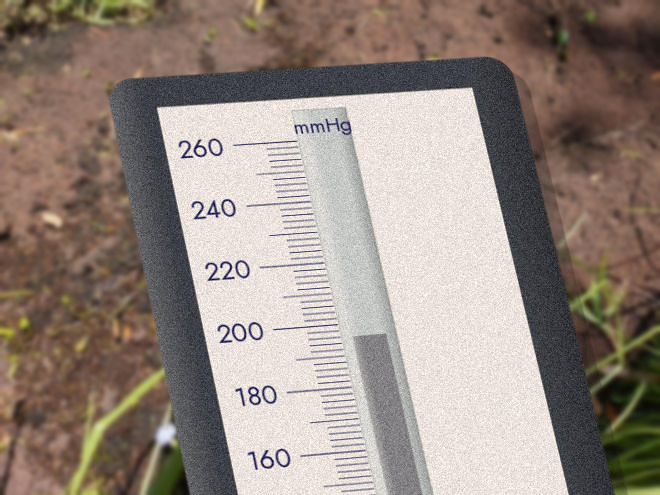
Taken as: value=196 unit=mmHg
